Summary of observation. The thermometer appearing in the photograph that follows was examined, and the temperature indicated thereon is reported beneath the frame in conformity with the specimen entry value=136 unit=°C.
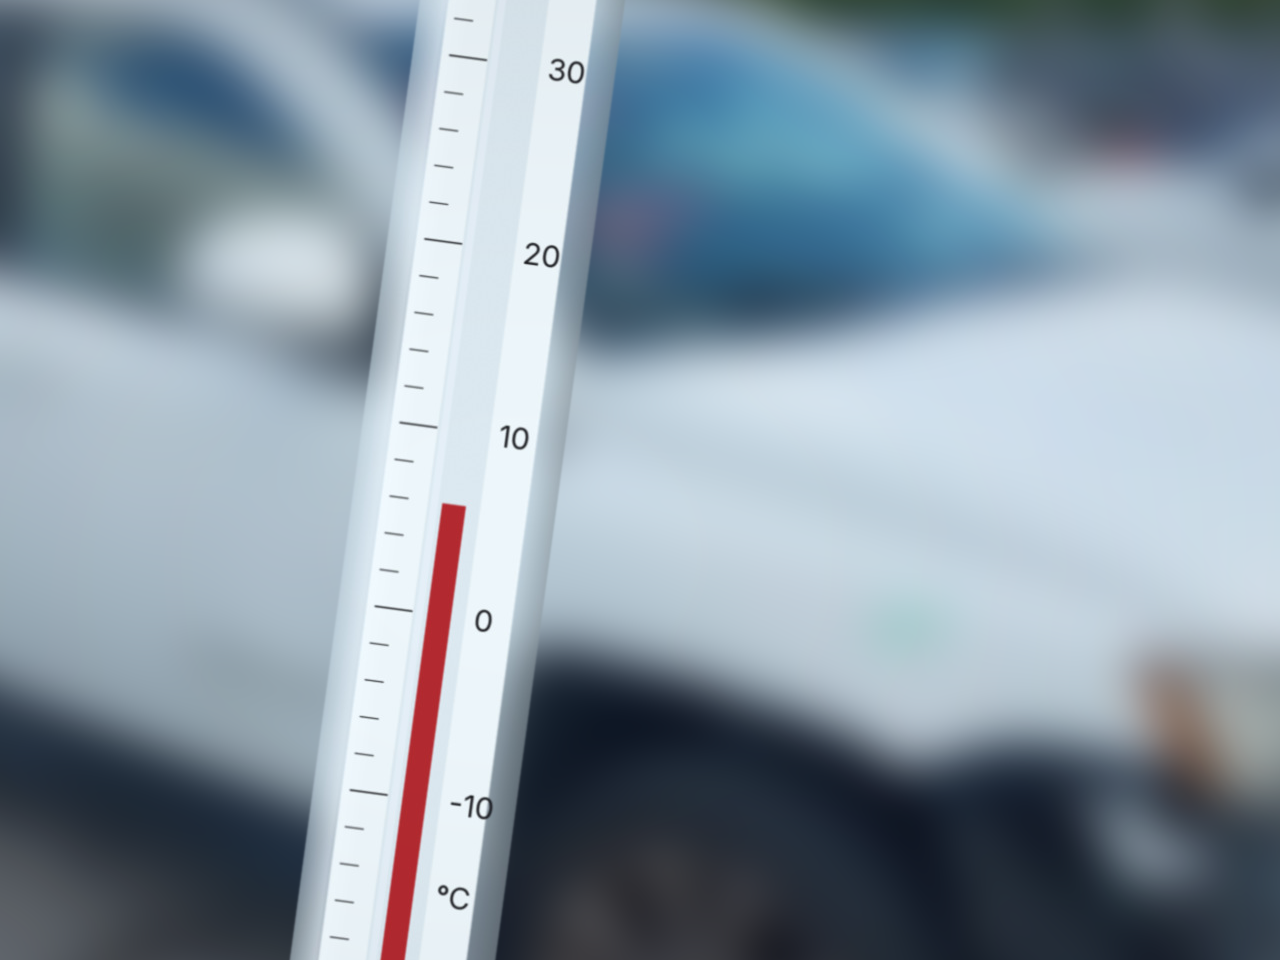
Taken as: value=6 unit=°C
